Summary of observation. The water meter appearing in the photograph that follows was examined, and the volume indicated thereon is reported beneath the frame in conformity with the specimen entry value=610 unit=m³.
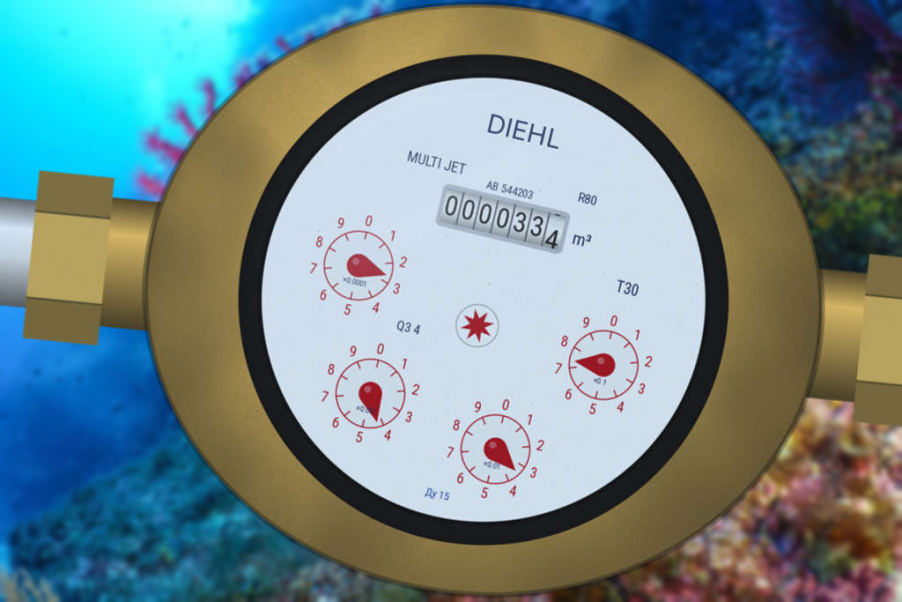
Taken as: value=333.7342 unit=m³
